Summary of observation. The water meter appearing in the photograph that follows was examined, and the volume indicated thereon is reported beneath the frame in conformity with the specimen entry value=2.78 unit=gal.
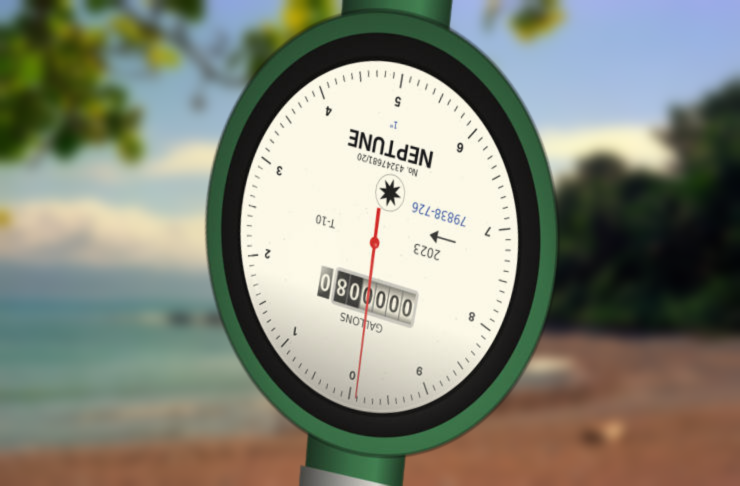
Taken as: value=79.9 unit=gal
